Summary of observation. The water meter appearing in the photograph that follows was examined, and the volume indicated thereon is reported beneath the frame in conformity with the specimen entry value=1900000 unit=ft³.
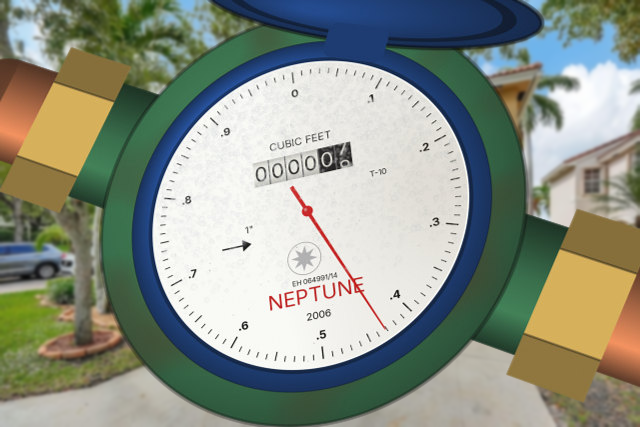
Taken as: value=7.43 unit=ft³
